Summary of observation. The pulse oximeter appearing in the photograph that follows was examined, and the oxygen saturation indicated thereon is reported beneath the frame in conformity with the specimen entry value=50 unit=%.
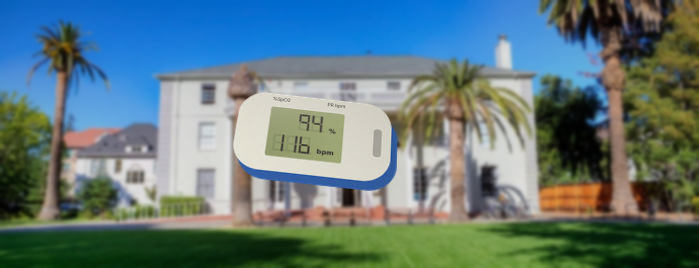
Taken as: value=94 unit=%
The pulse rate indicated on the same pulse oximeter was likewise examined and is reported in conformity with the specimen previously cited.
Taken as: value=116 unit=bpm
